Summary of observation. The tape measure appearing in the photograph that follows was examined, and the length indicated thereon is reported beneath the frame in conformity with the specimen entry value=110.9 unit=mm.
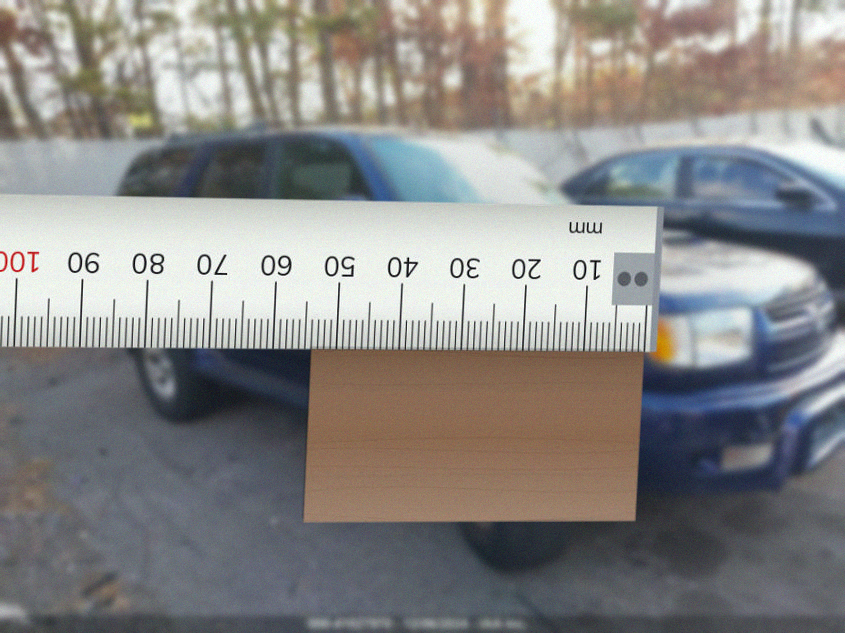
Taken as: value=54 unit=mm
